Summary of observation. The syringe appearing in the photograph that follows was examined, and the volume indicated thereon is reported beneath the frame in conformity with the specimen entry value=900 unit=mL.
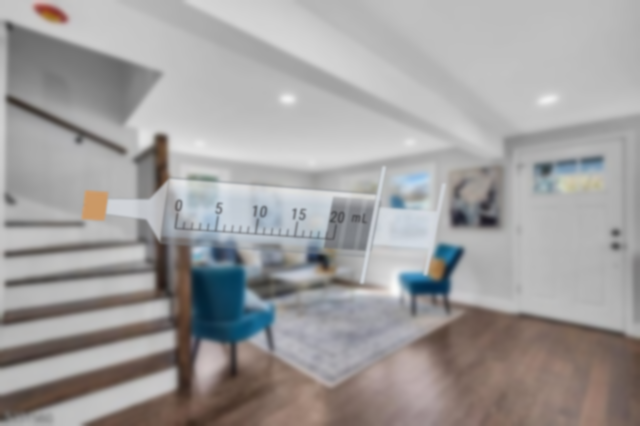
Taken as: value=19 unit=mL
